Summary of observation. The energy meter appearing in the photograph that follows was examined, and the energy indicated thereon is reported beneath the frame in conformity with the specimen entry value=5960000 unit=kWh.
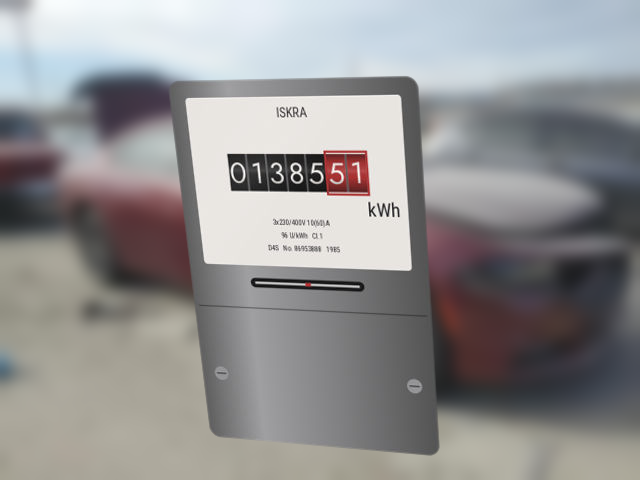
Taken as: value=1385.51 unit=kWh
